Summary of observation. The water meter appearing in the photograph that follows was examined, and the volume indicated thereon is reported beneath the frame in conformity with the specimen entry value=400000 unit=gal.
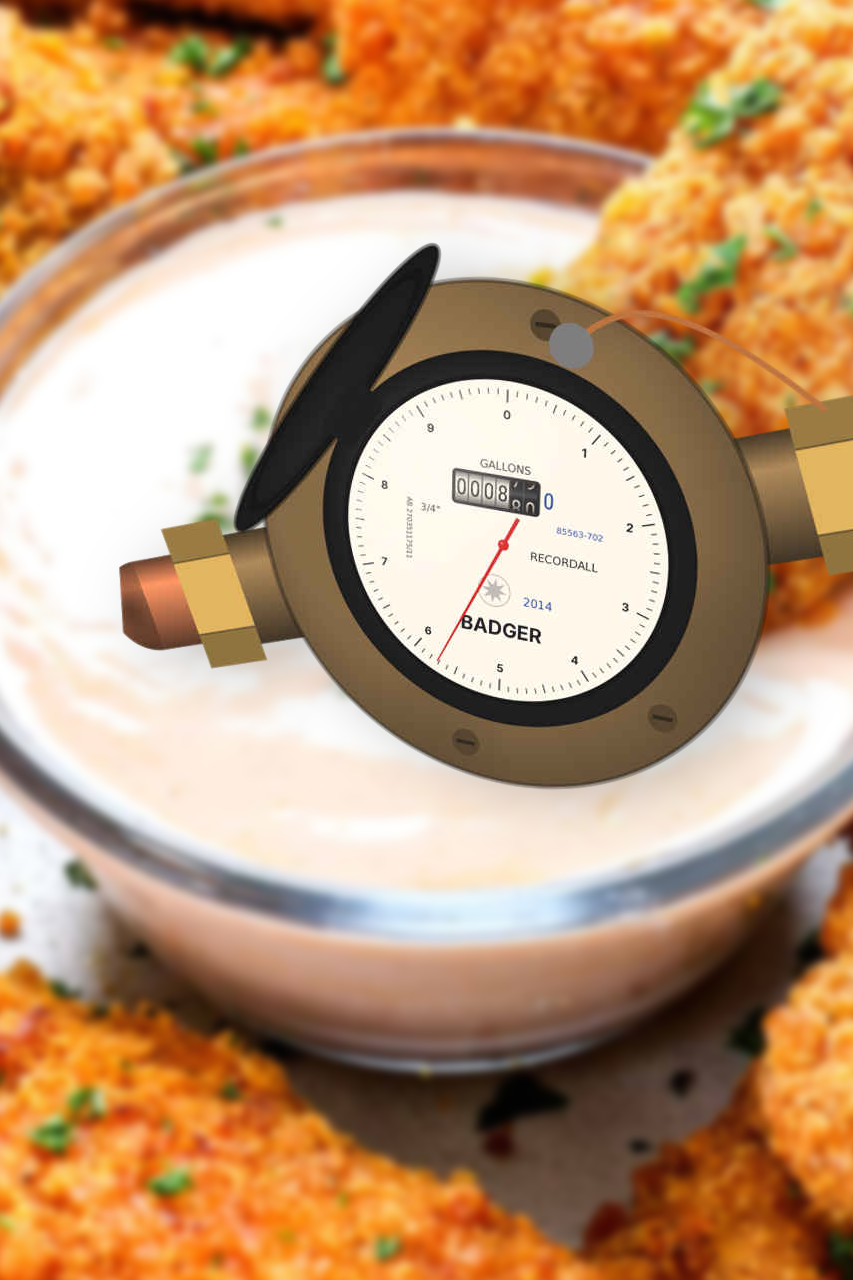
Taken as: value=8795.7 unit=gal
